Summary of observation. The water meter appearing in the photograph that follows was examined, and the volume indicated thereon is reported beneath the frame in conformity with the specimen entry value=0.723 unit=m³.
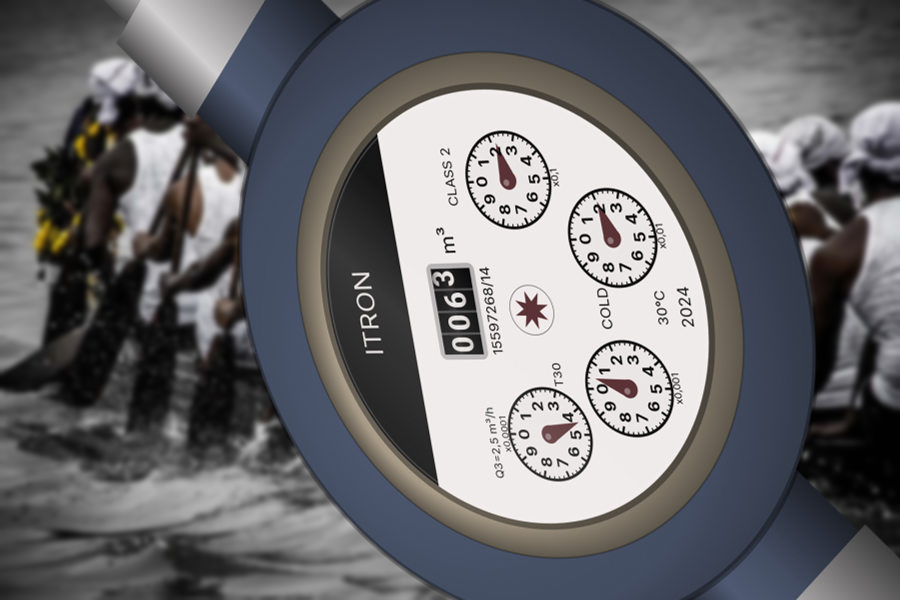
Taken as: value=63.2204 unit=m³
